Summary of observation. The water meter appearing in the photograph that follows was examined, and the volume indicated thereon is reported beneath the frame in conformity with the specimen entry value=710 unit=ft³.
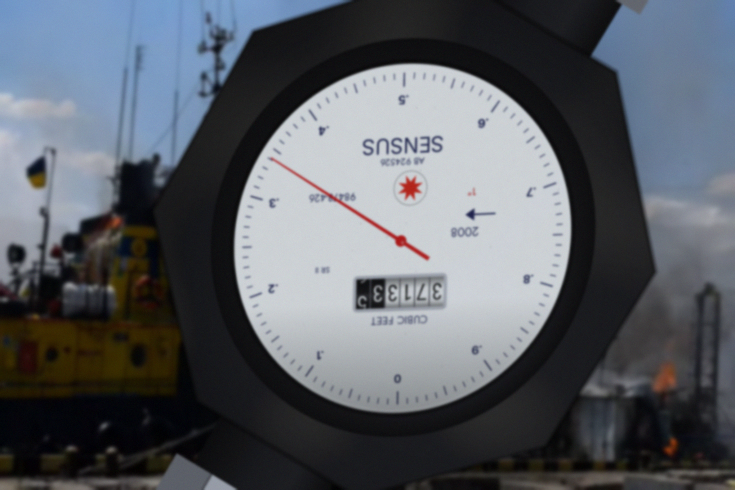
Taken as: value=371335.34 unit=ft³
